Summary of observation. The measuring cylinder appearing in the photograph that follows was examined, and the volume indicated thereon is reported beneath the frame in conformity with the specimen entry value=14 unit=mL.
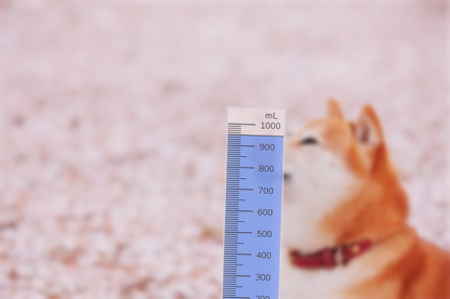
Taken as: value=950 unit=mL
